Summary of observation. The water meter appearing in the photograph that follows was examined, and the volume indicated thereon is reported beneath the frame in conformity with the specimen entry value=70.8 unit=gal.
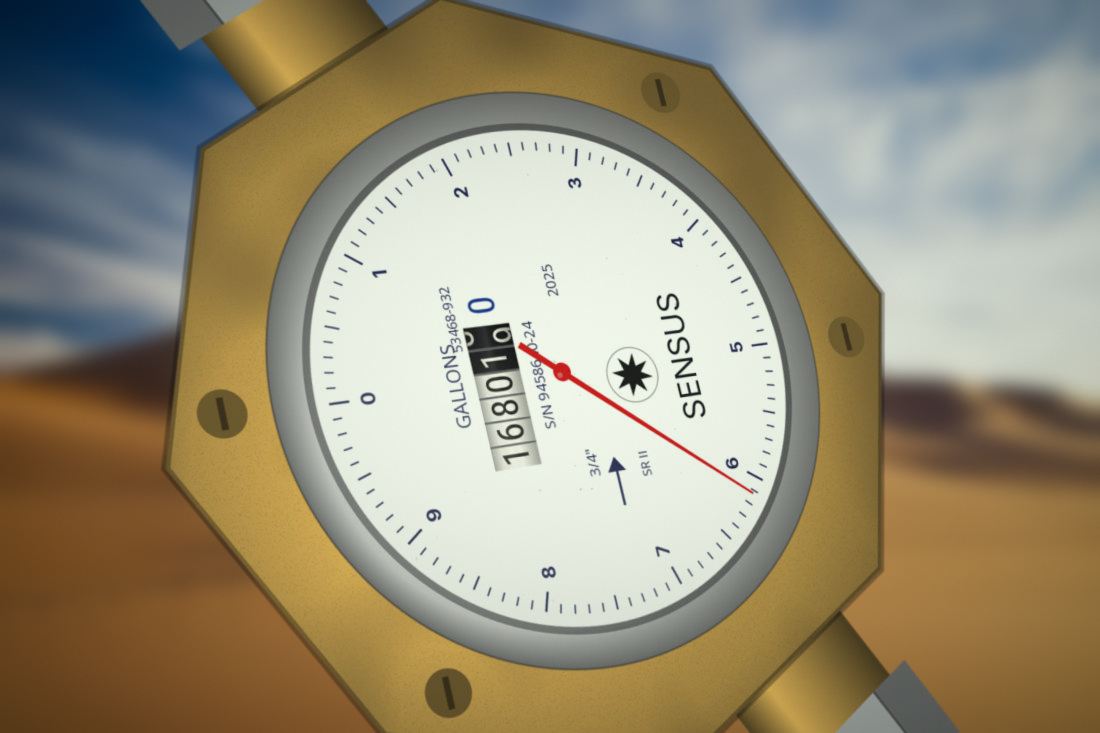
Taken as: value=1680186.1 unit=gal
